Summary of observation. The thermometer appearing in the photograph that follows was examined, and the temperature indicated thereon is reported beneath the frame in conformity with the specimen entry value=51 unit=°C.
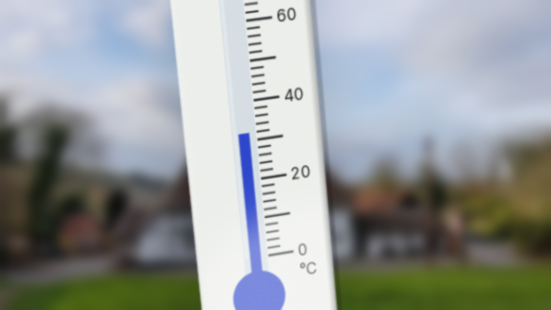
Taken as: value=32 unit=°C
